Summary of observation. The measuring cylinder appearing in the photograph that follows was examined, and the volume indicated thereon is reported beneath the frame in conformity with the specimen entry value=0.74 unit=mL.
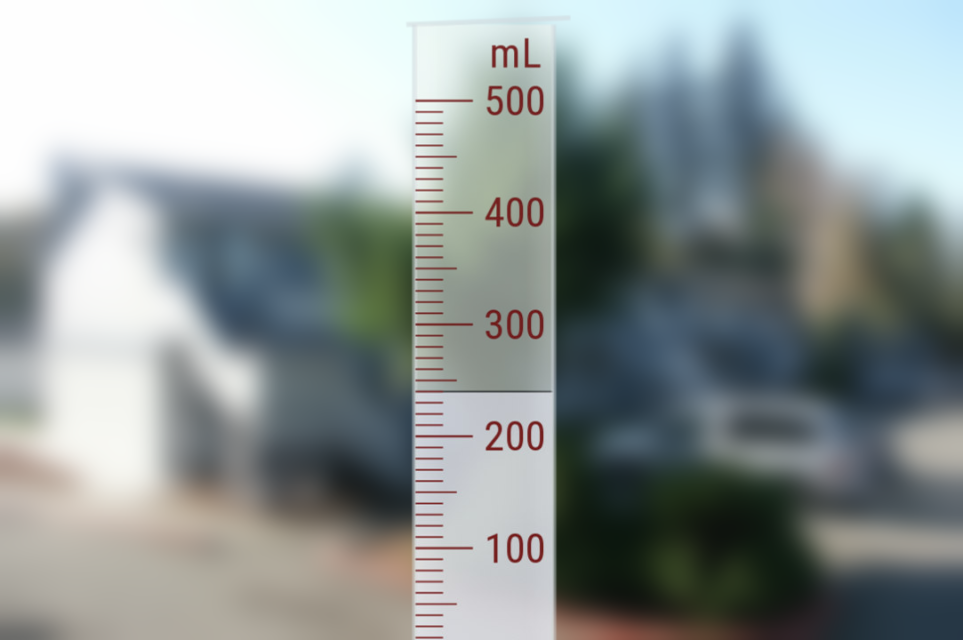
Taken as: value=240 unit=mL
